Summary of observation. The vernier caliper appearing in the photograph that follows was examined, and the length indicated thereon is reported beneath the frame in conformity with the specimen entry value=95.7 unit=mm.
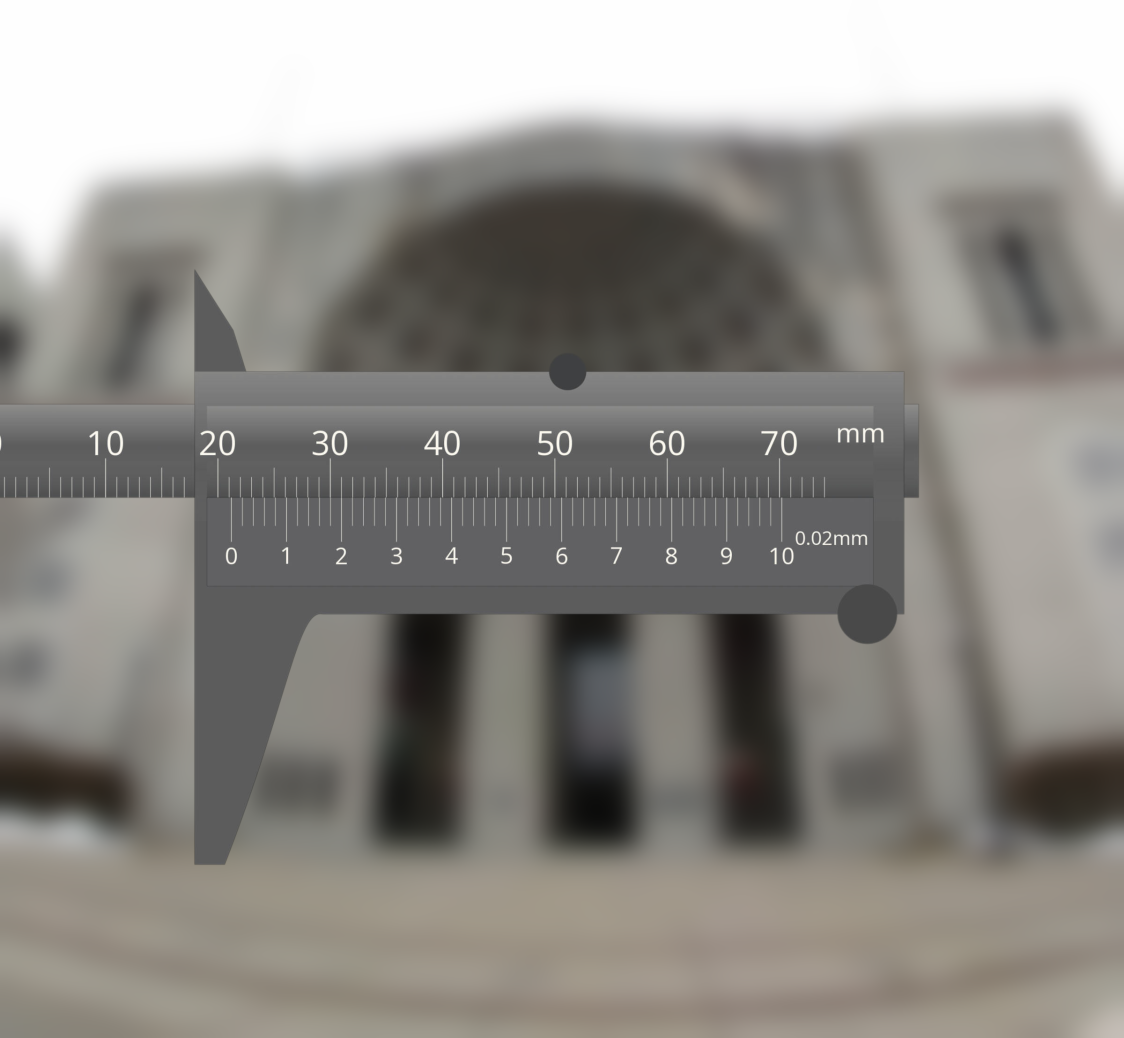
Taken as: value=21.2 unit=mm
